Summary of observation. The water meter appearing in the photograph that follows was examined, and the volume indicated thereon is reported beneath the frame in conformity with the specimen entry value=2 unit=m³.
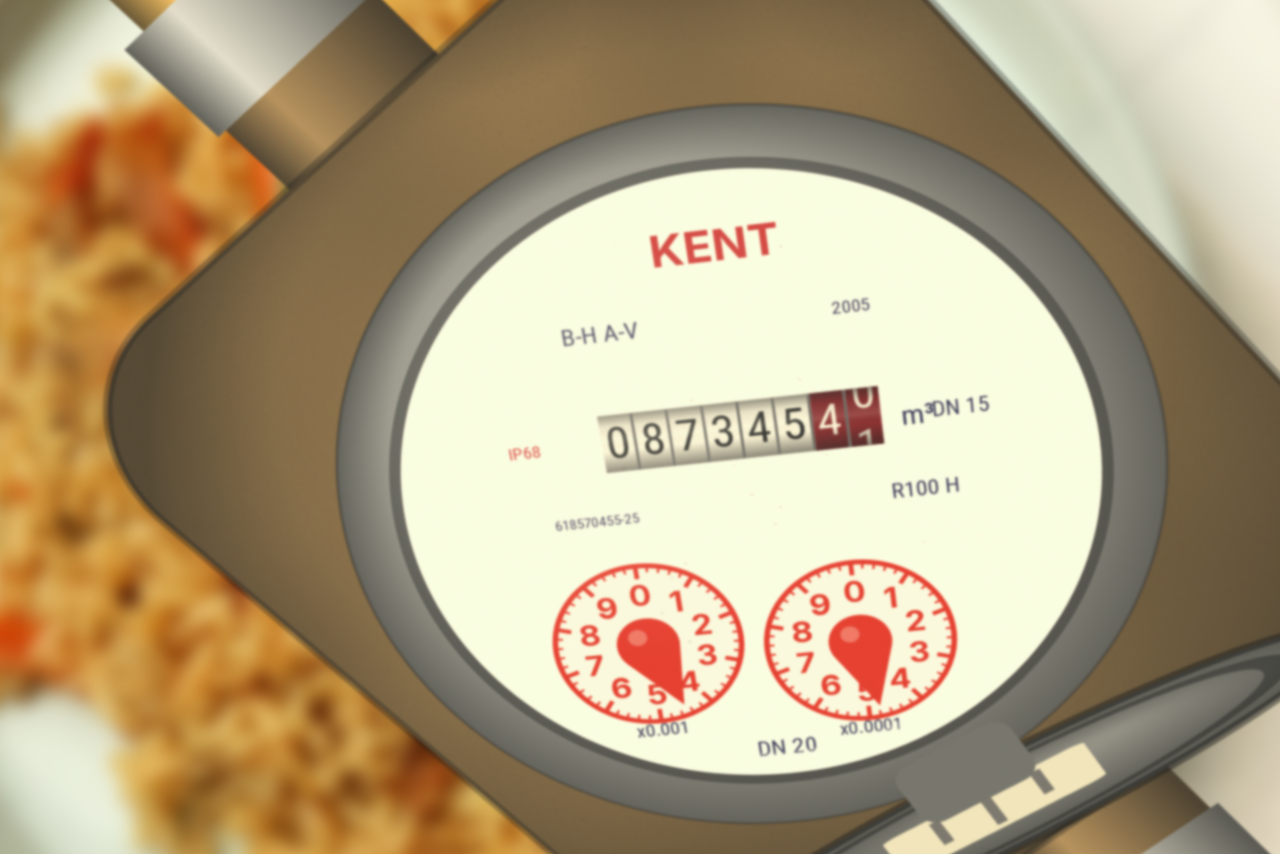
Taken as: value=87345.4044 unit=m³
